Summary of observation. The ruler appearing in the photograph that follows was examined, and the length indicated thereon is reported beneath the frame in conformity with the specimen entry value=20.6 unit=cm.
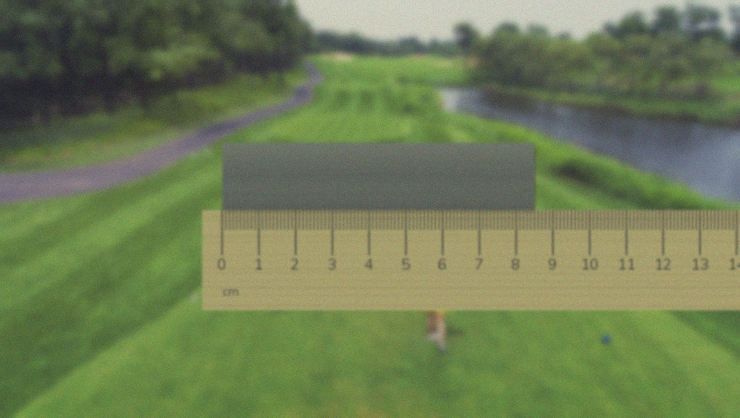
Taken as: value=8.5 unit=cm
